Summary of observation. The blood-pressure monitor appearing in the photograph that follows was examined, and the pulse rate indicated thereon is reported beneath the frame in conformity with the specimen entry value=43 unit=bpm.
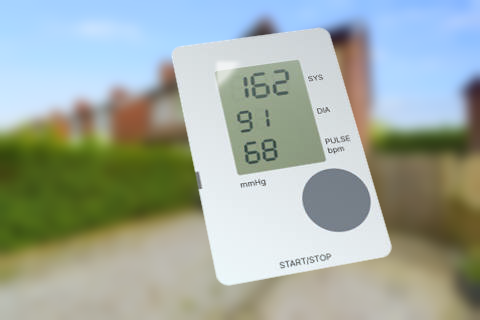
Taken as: value=68 unit=bpm
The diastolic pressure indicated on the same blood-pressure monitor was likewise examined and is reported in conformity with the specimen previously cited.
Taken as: value=91 unit=mmHg
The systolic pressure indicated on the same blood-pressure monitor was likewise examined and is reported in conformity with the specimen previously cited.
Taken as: value=162 unit=mmHg
